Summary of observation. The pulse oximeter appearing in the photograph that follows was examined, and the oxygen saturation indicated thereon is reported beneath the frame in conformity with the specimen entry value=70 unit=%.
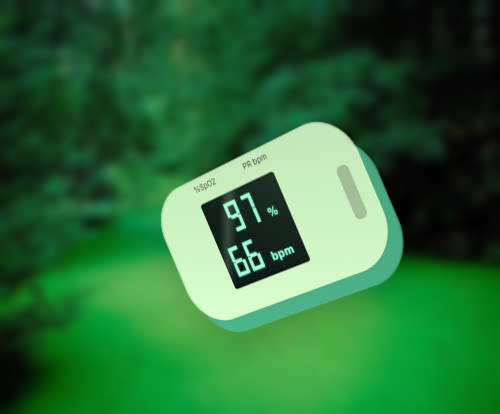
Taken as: value=97 unit=%
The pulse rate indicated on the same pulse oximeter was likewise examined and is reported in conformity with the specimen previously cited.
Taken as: value=66 unit=bpm
